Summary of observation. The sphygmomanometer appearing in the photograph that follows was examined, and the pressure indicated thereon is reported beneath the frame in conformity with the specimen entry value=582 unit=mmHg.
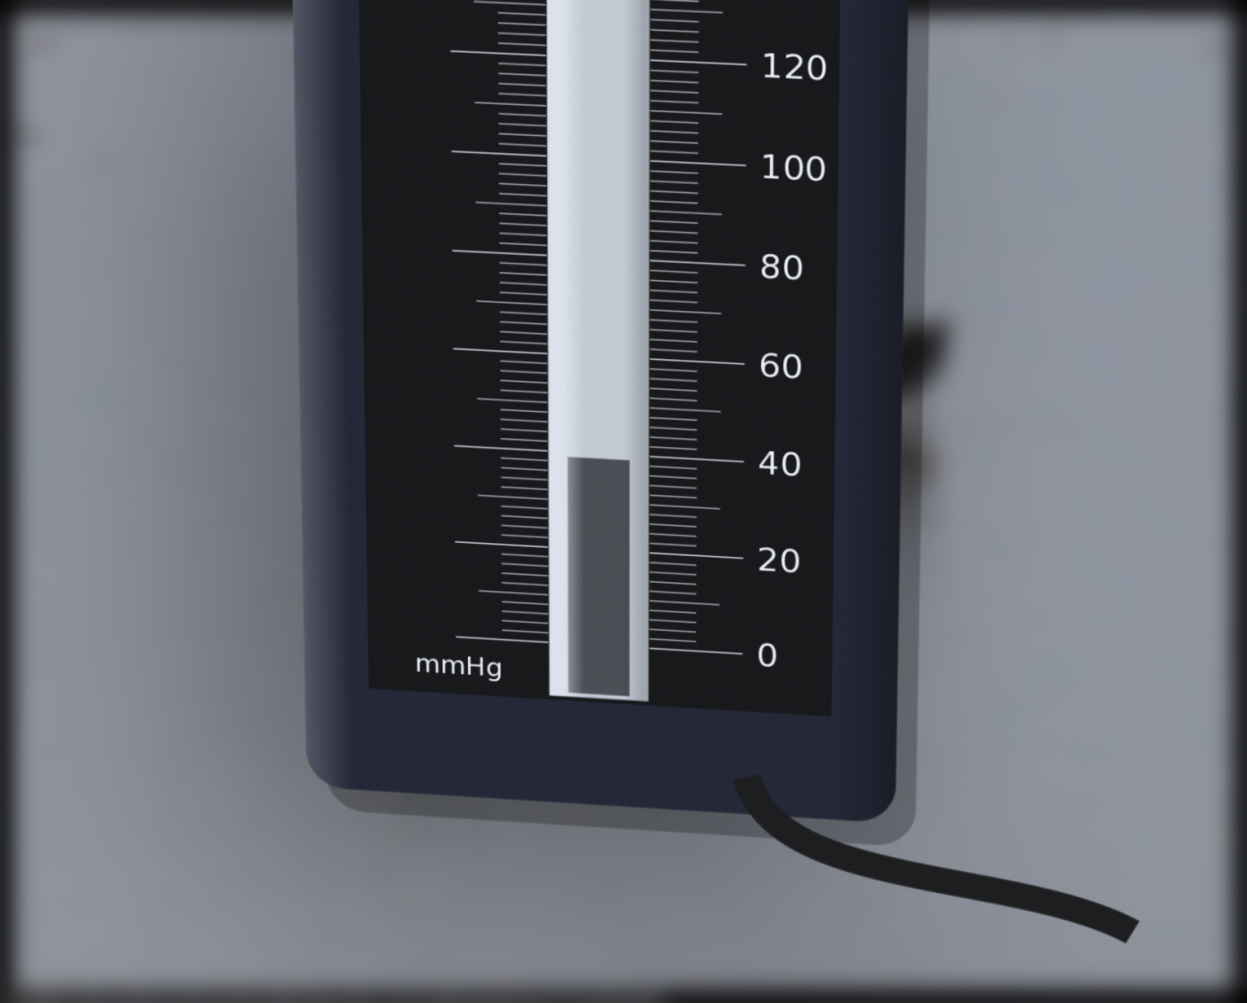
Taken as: value=39 unit=mmHg
